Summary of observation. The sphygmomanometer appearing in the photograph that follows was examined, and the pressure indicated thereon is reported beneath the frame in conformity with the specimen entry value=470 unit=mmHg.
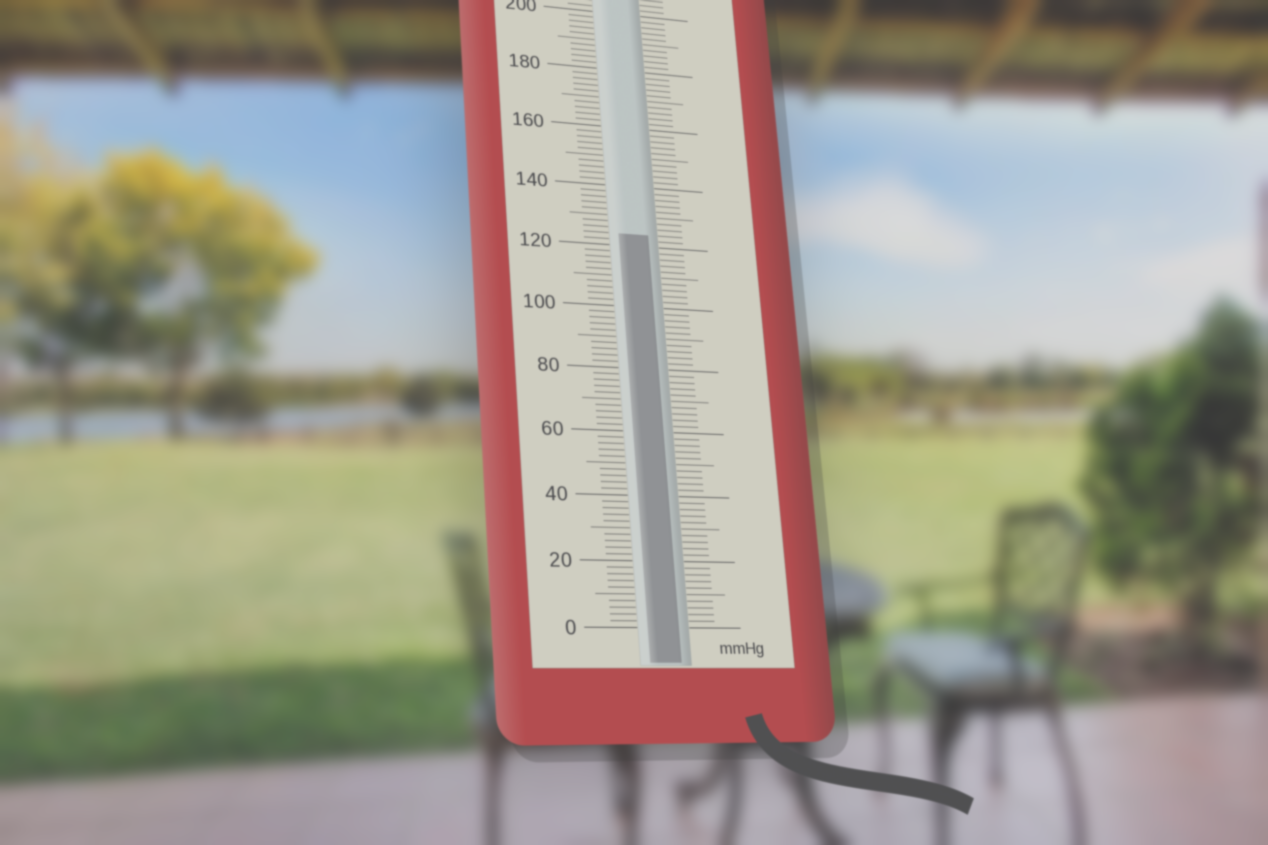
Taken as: value=124 unit=mmHg
